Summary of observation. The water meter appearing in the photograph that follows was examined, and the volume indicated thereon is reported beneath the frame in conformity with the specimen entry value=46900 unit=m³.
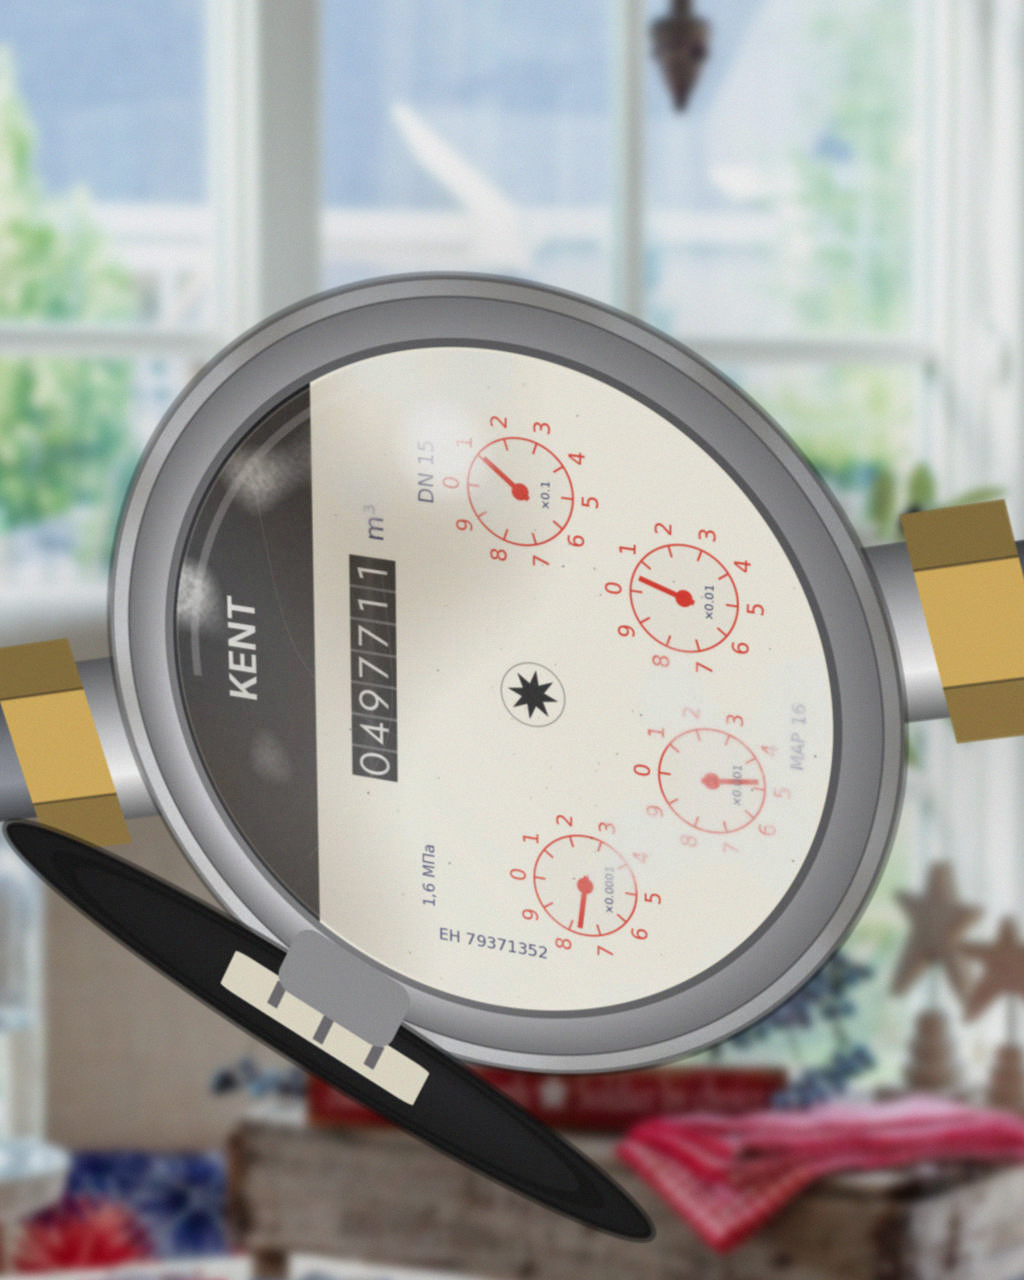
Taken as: value=497711.1047 unit=m³
